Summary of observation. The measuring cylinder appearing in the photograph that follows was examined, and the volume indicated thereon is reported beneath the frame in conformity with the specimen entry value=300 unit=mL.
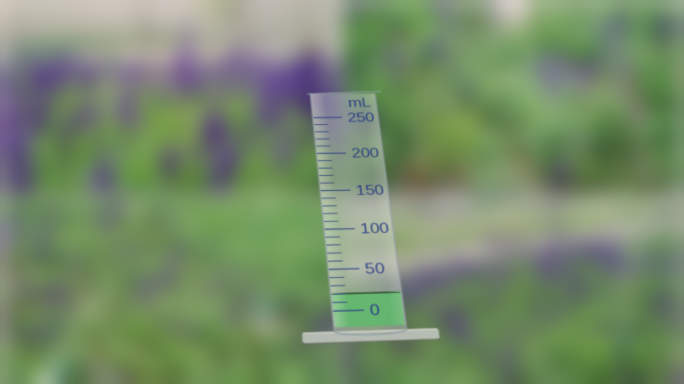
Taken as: value=20 unit=mL
